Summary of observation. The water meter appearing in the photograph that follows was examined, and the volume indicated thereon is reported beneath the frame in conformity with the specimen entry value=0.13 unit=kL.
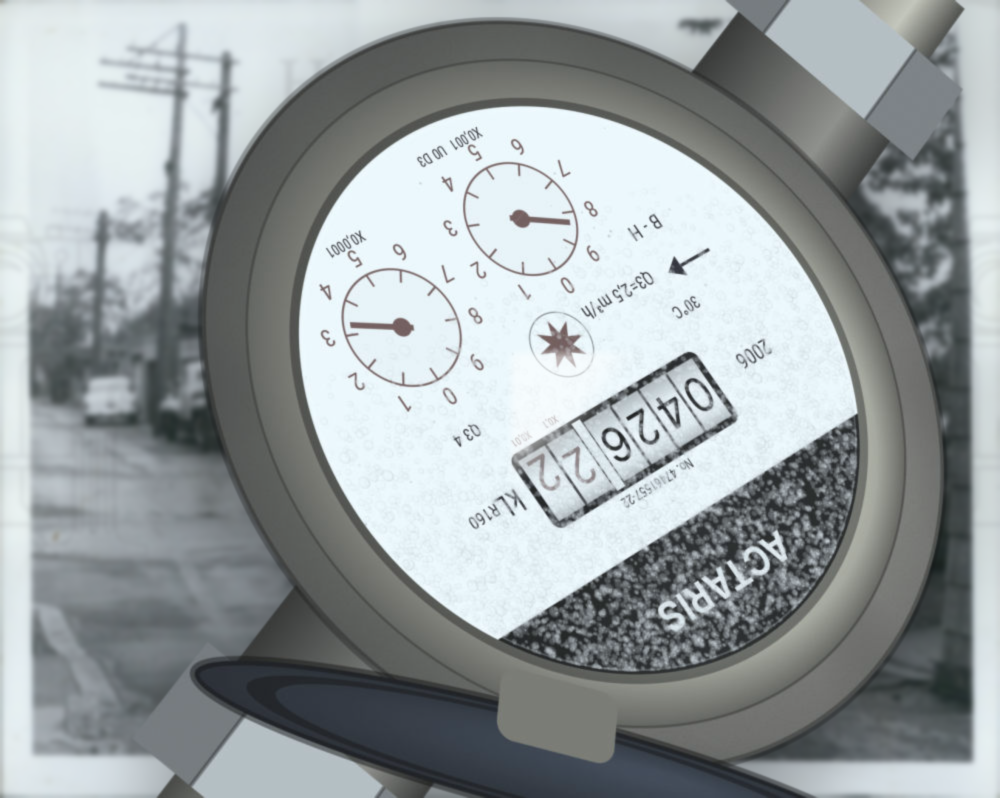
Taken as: value=426.2183 unit=kL
